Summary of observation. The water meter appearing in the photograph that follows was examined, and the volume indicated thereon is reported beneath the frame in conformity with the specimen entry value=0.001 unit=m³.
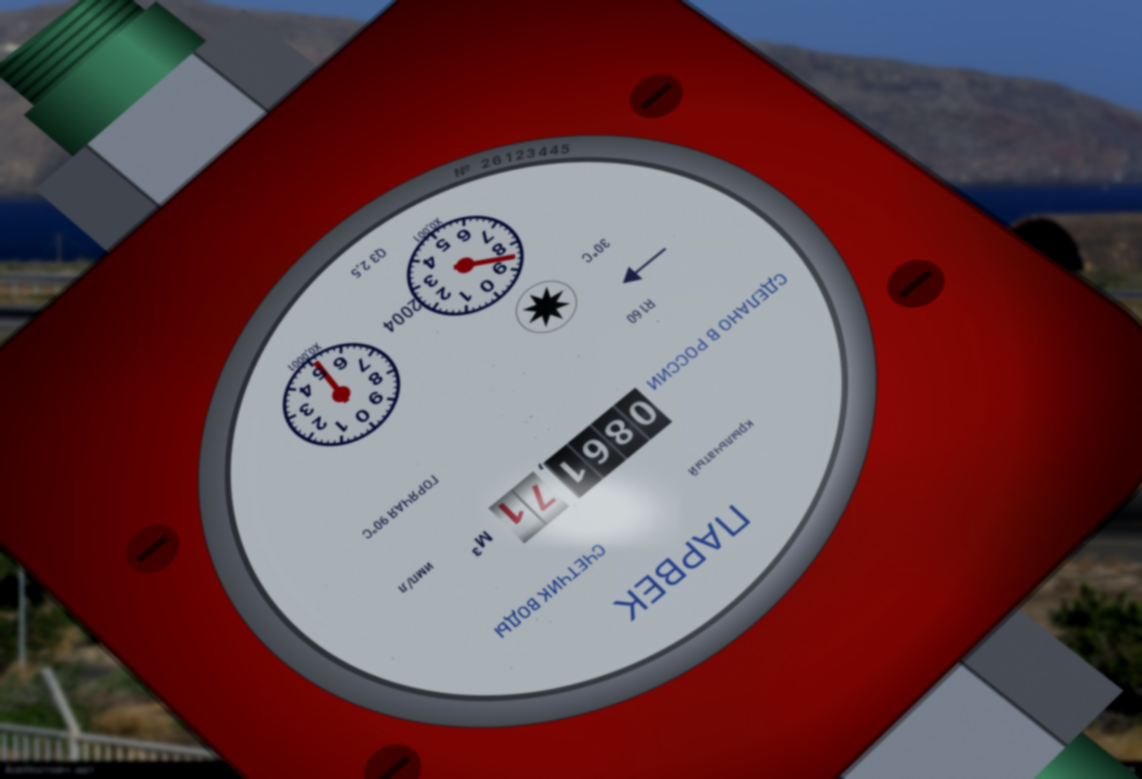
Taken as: value=861.7085 unit=m³
